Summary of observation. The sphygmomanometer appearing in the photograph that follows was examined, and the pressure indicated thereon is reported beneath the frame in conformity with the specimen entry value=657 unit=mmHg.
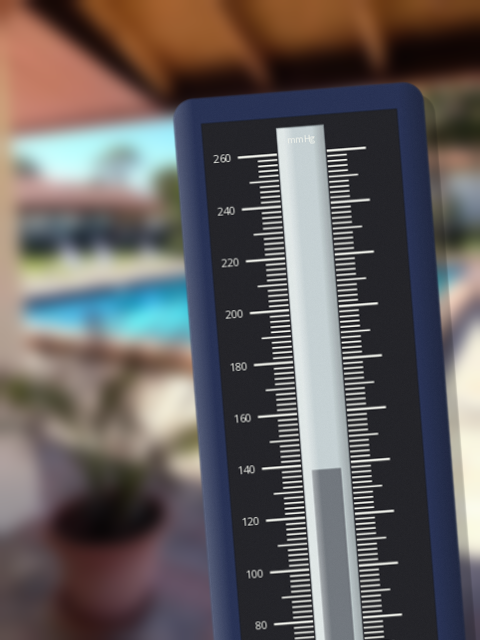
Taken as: value=138 unit=mmHg
